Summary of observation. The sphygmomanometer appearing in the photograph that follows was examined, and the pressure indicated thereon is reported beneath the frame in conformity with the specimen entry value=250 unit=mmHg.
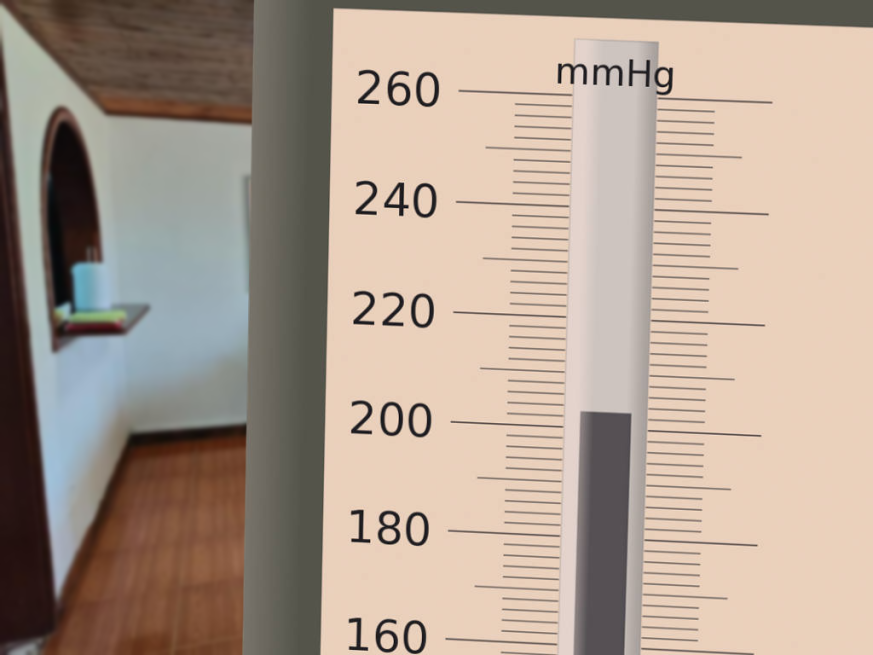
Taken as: value=203 unit=mmHg
